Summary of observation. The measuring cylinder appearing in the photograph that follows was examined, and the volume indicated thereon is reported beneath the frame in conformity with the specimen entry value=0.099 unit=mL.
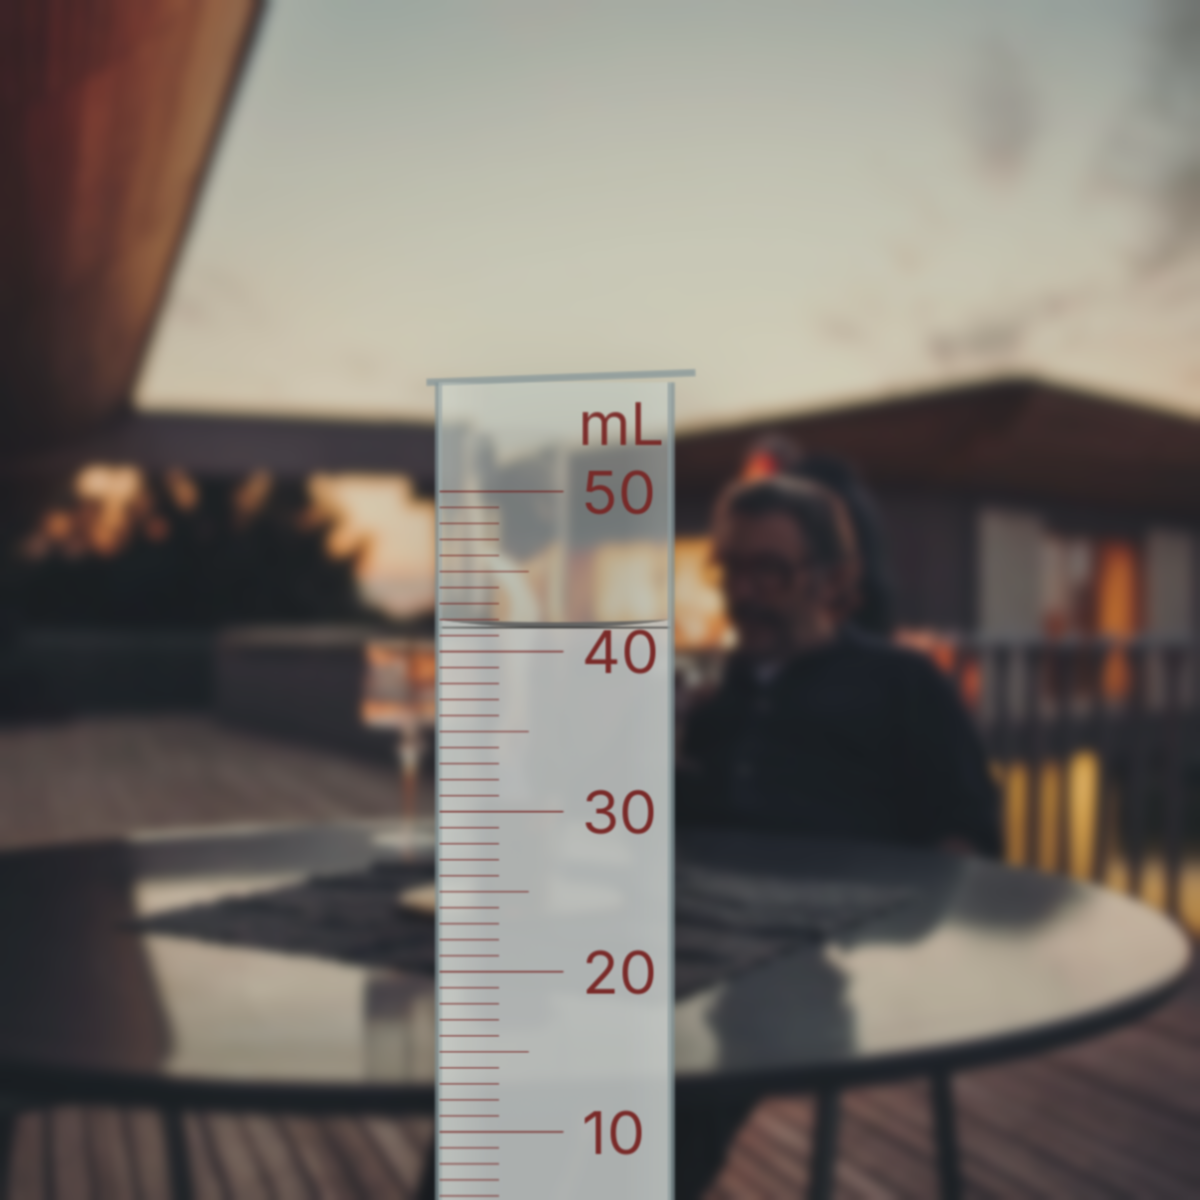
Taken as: value=41.5 unit=mL
